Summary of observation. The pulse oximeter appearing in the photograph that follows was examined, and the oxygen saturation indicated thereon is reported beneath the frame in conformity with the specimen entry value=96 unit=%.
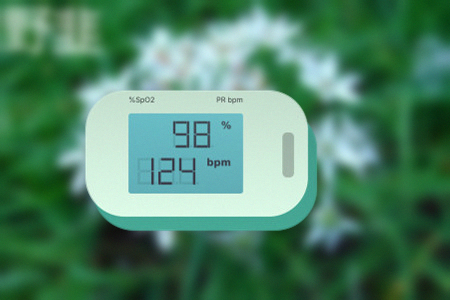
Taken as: value=98 unit=%
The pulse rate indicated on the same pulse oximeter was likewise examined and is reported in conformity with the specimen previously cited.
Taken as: value=124 unit=bpm
